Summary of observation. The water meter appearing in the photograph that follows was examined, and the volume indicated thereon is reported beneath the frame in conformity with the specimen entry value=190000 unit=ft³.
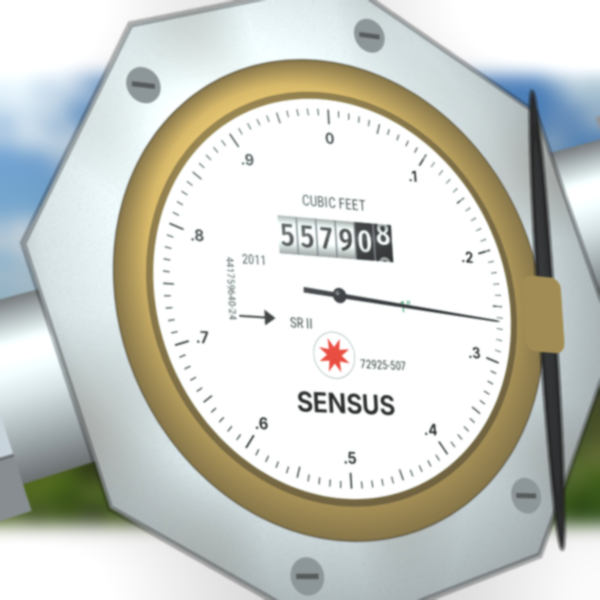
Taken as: value=557908.26 unit=ft³
